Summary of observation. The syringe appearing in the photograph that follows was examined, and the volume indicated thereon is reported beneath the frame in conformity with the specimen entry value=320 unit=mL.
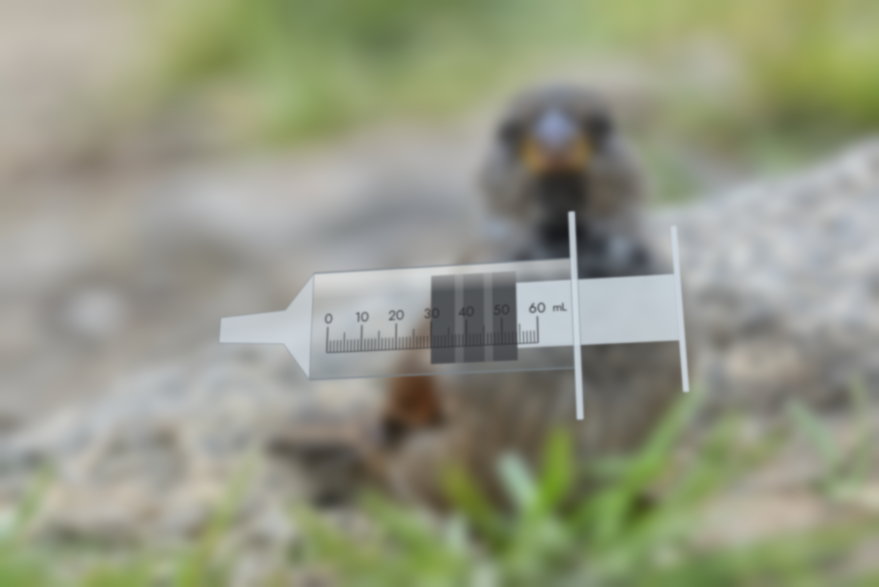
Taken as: value=30 unit=mL
